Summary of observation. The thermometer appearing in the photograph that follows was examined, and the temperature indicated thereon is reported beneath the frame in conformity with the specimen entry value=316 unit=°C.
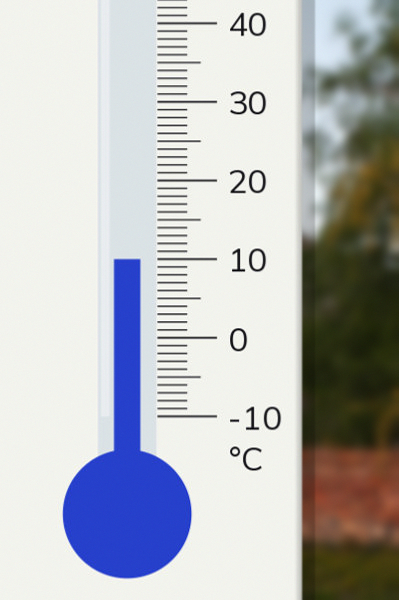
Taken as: value=10 unit=°C
